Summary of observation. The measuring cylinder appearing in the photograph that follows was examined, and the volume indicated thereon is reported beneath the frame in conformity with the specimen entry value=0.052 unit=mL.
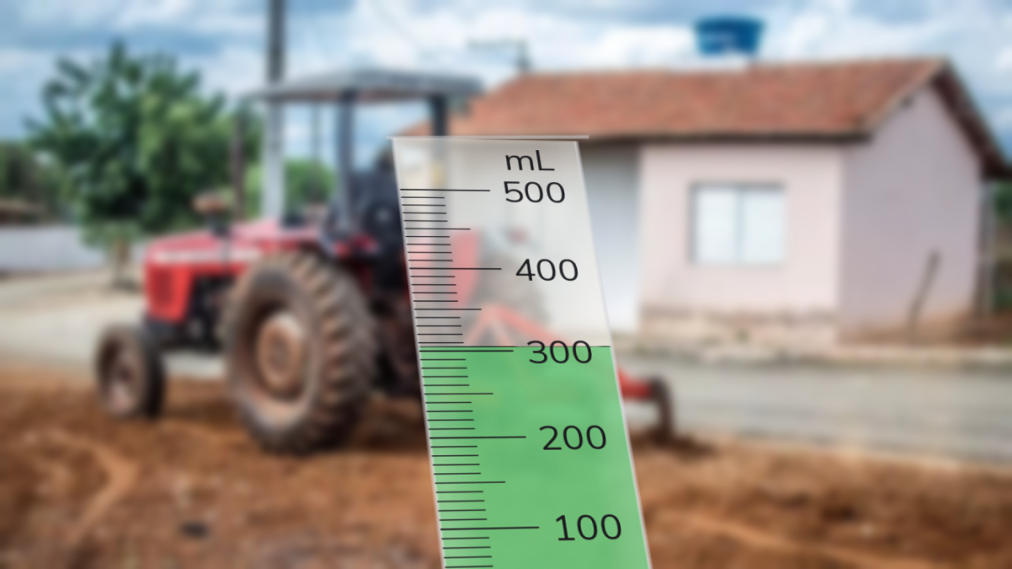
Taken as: value=305 unit=mL
